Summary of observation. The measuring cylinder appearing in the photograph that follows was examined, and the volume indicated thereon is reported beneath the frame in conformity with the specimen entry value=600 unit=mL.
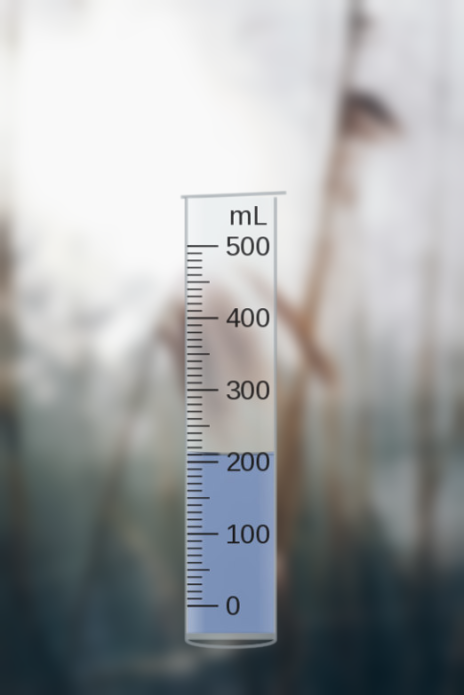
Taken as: value=210 unit=mL
